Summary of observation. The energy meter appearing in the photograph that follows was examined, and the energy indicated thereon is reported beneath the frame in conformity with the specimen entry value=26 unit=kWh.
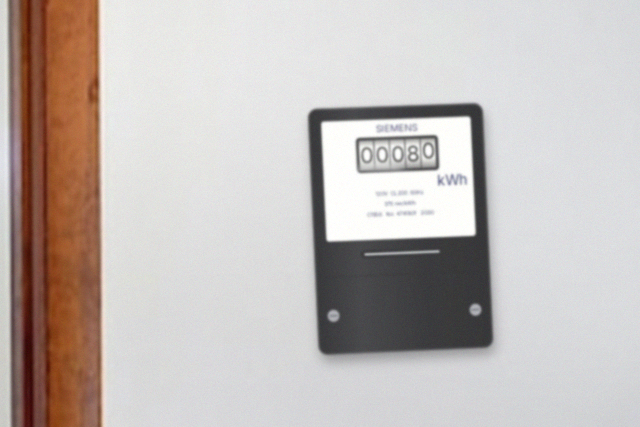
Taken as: value=80 unit=kWh
